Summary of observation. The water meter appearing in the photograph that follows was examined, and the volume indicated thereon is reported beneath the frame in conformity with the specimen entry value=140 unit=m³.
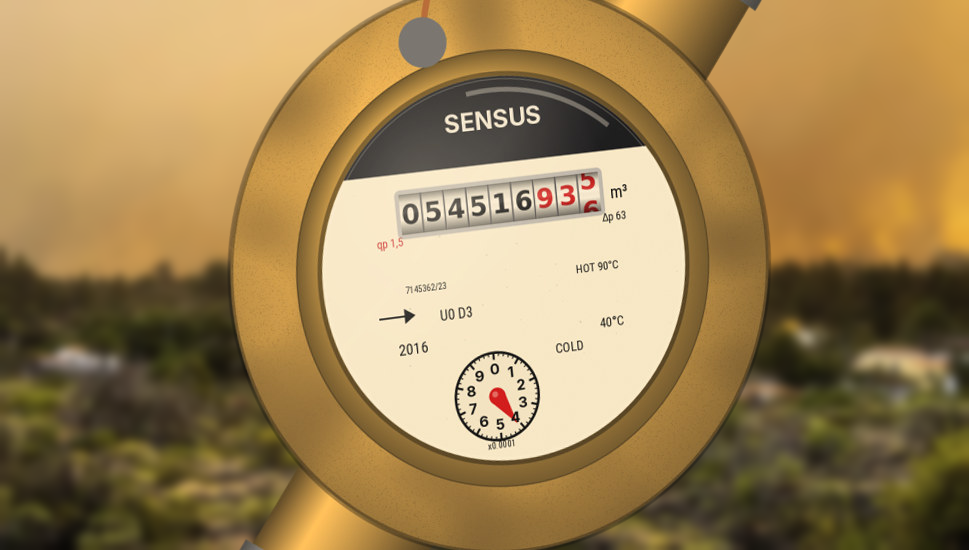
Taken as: value=54516.9354 unit=m³
